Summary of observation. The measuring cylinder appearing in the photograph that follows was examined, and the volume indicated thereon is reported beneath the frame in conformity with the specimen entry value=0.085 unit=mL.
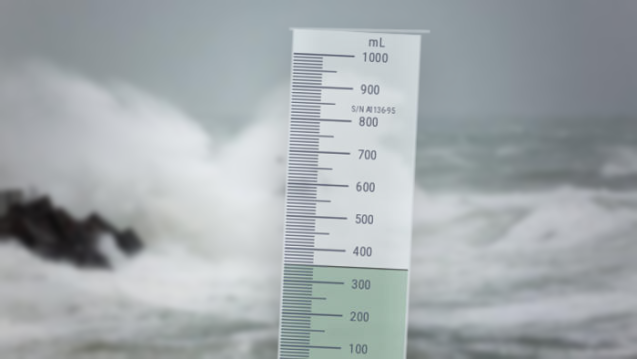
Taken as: value=350 unit=mL
